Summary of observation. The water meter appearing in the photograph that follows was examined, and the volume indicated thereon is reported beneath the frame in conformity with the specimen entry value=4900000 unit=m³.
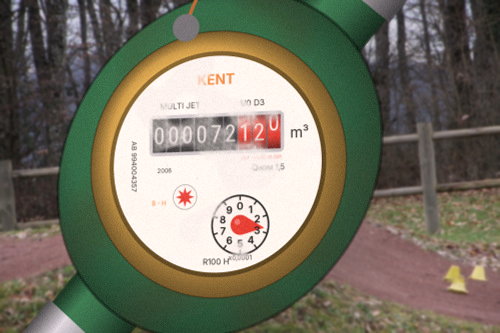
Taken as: value=72.1202 unit=m³
